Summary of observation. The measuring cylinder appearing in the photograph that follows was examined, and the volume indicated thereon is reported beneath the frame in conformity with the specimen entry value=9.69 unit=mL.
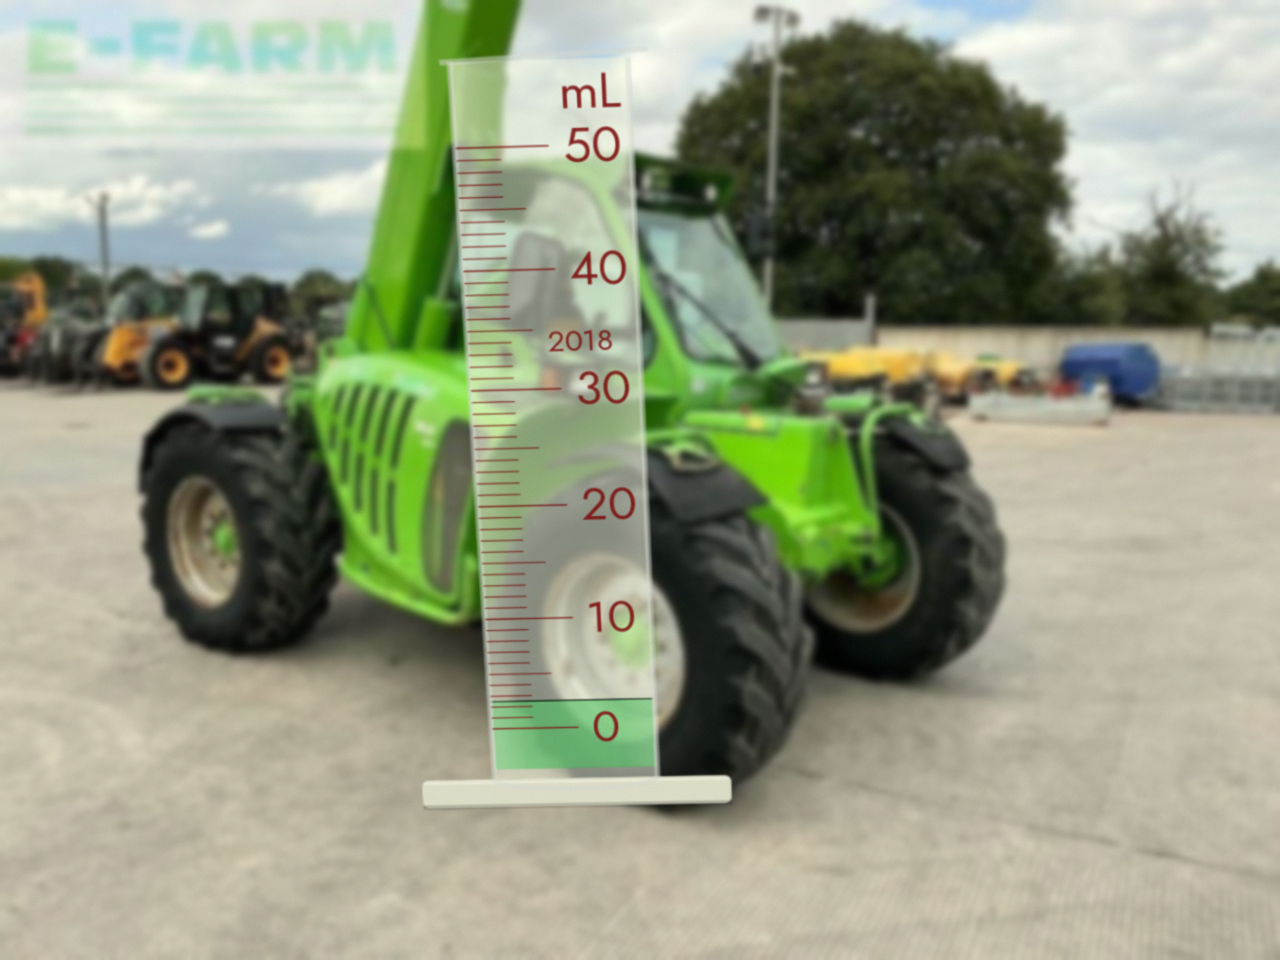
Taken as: value=2.5 unit=mL
